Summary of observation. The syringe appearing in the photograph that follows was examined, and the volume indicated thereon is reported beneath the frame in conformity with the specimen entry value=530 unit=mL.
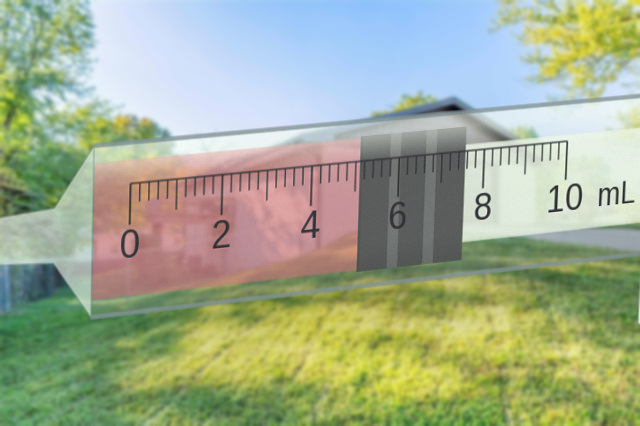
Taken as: value=5.1 unit=mL
